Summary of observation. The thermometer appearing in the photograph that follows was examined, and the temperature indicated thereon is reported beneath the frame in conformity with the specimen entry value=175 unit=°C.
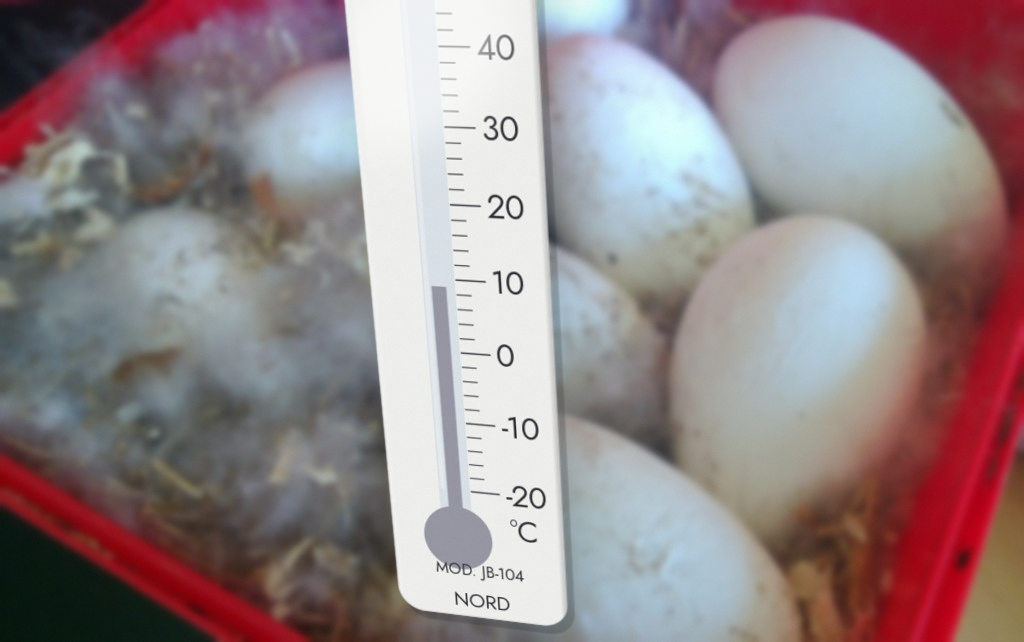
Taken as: value=9 unit=°C
